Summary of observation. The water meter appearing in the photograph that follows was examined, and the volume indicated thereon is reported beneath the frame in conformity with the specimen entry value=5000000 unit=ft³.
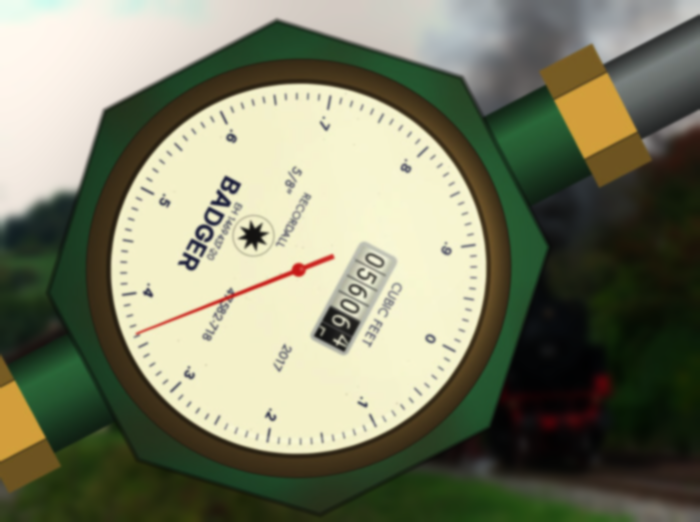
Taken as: value=56064.36 unit=ft³
